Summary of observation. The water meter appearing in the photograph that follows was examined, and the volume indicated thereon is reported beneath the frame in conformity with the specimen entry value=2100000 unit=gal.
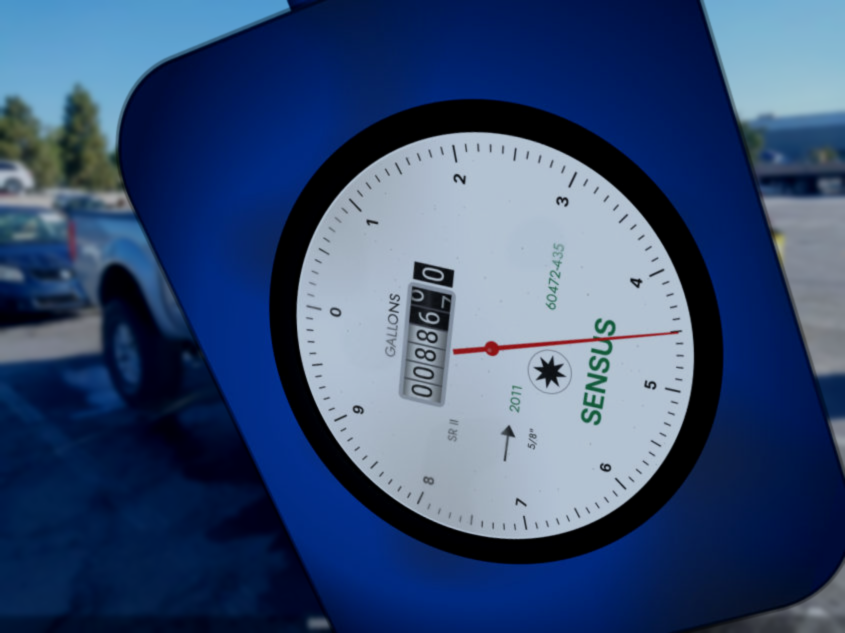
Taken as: value=88664.5 unit=gal
